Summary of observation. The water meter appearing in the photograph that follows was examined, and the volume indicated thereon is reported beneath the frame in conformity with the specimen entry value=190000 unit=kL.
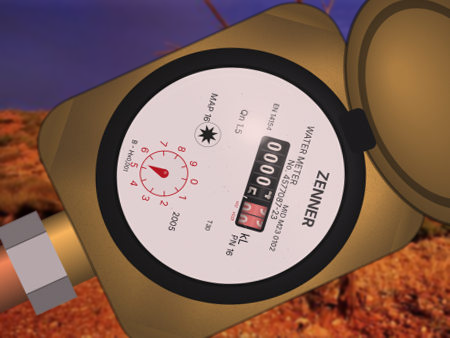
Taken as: value=4.995 unit=kL
